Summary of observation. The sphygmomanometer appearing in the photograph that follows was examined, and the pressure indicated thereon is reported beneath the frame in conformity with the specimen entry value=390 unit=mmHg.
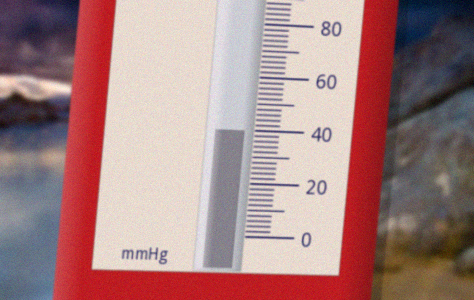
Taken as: value=40 unit=mmHg
